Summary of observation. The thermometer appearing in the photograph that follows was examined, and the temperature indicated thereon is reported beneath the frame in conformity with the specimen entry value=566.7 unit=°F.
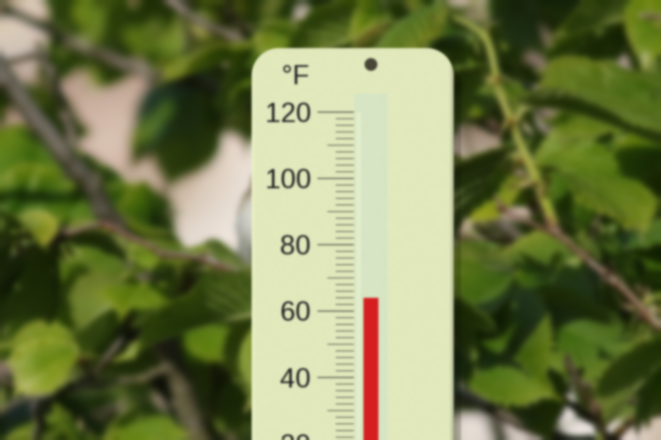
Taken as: value=64 unit=°F
